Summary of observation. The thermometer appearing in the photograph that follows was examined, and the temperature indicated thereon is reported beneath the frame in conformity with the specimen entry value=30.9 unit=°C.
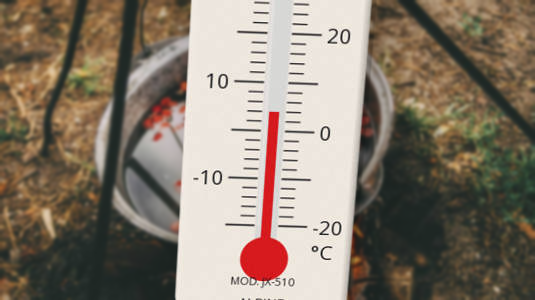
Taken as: value=4 unit=°C
